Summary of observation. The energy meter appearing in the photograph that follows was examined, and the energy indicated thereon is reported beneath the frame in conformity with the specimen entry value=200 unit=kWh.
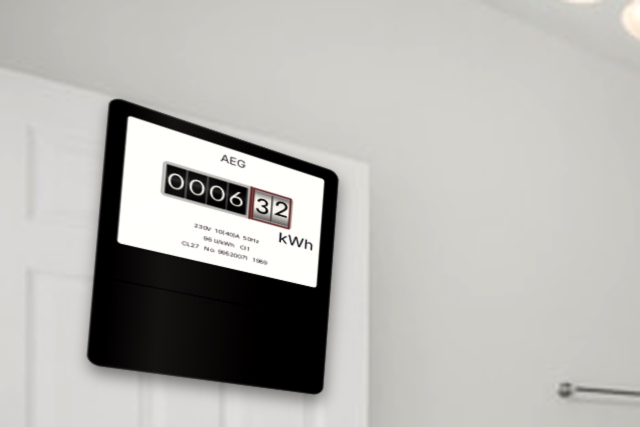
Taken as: value=6.32 unit=kWh
